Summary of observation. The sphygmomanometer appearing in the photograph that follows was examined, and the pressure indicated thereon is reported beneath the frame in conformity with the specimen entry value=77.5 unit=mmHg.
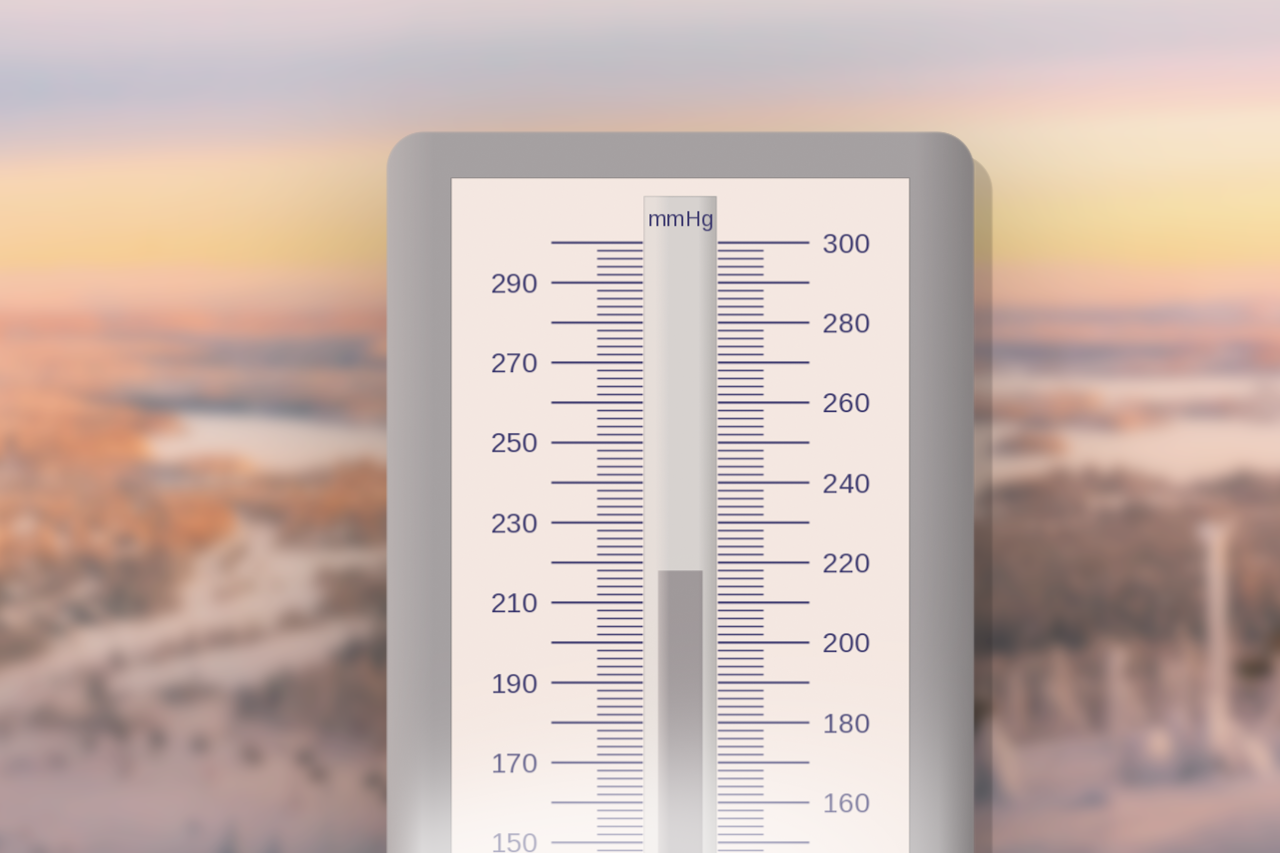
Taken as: value=218 unit=mmHg
